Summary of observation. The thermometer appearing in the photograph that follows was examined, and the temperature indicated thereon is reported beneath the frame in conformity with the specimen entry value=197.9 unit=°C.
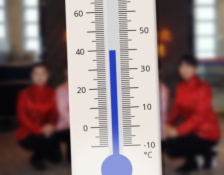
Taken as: value=40 unit=°C
